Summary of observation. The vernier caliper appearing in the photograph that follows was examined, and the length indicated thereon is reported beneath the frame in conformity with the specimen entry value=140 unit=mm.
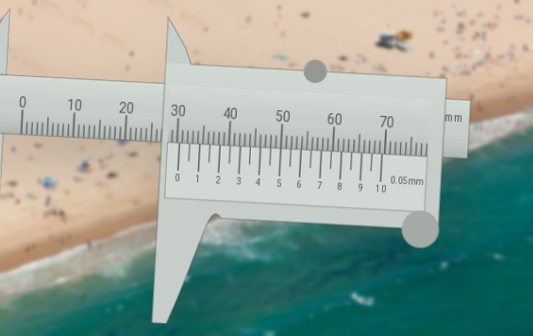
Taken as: value=30.5 unit=mm
